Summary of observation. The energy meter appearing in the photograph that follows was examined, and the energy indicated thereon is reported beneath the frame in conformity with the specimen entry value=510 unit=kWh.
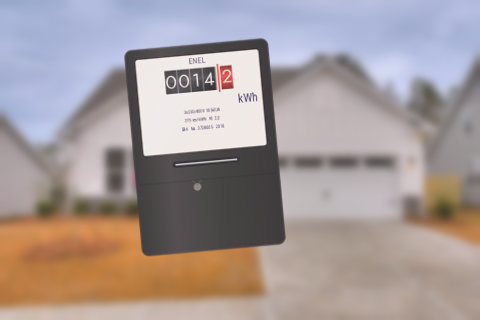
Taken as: value=14.2 unit=kWh
